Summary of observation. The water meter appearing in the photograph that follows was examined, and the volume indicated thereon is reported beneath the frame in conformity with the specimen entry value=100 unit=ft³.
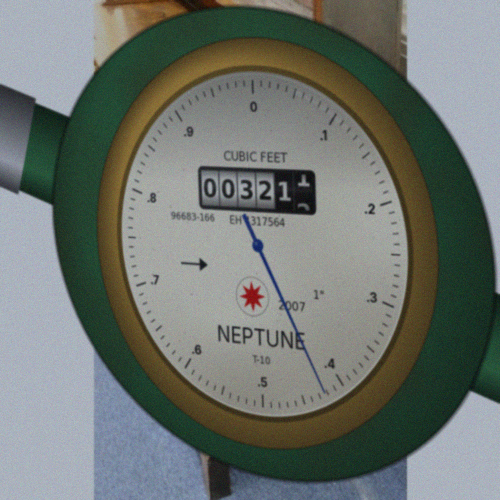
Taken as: value=3211.42 unit=ft³
